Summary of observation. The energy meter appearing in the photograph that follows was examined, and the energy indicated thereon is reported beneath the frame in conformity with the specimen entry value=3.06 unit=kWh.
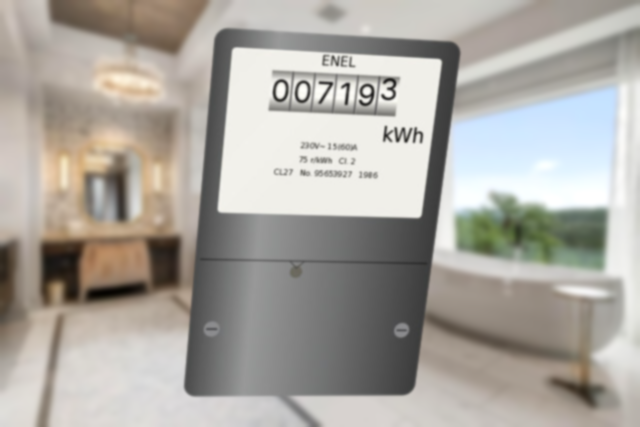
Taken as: value=7193 unit=kWh
